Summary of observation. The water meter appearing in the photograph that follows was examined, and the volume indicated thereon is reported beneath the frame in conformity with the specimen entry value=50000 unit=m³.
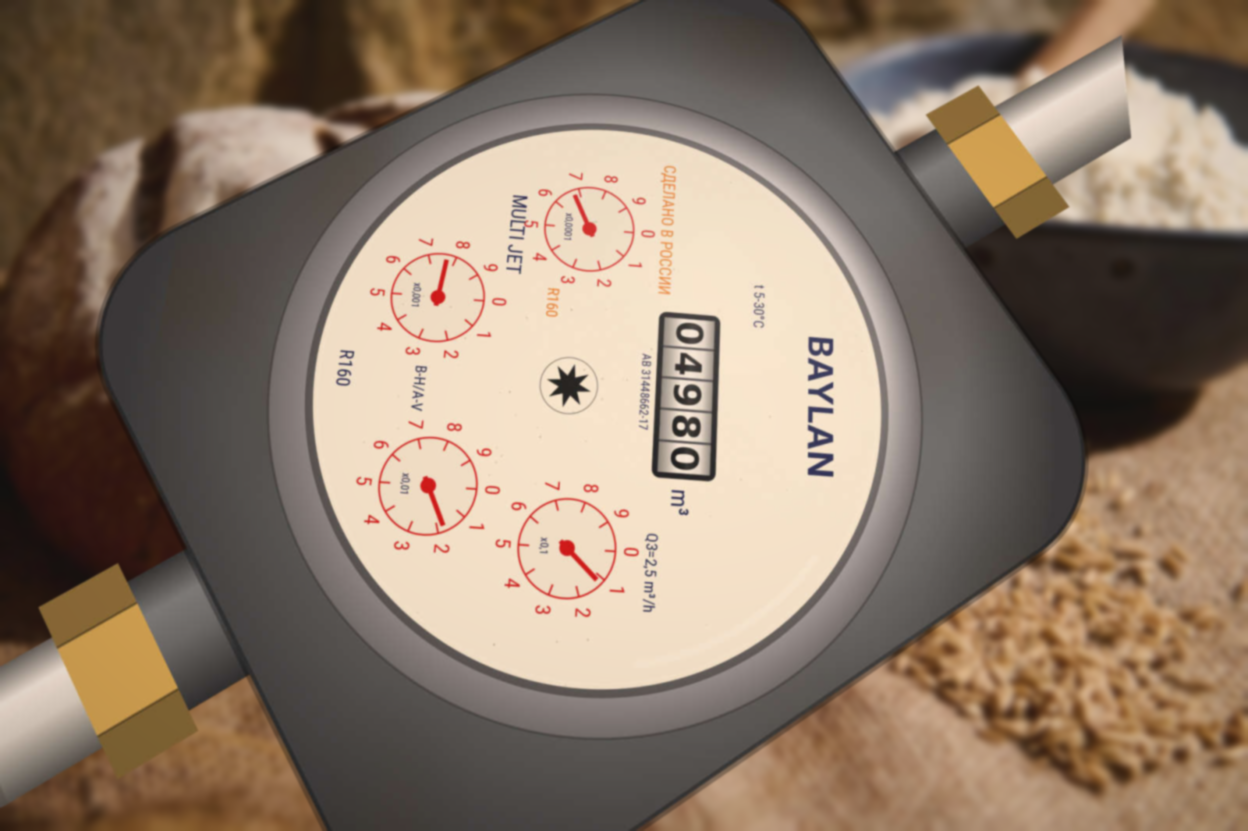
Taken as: value=4980.1176 unit=m³
